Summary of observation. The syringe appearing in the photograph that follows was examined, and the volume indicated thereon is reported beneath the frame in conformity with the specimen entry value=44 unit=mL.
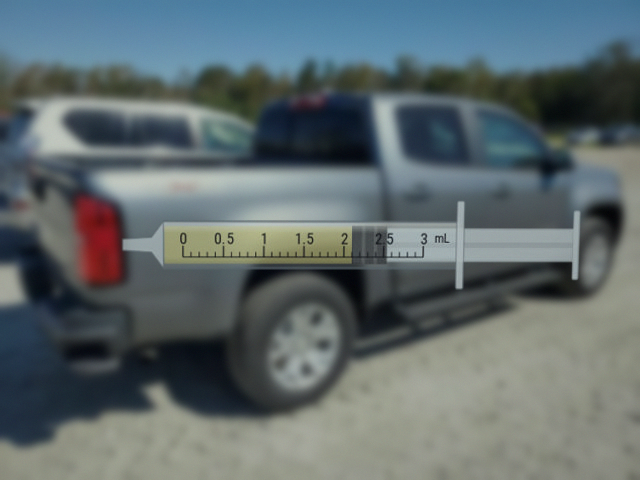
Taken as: value=2.1 unit=mL
